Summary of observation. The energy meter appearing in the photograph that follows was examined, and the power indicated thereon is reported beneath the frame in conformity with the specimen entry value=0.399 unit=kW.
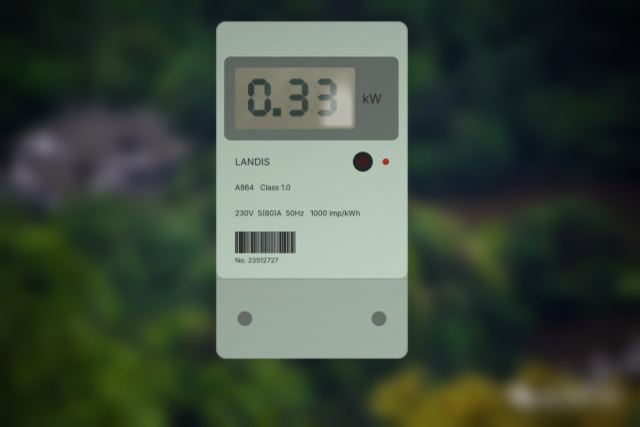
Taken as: value=0.33 unit=kW
